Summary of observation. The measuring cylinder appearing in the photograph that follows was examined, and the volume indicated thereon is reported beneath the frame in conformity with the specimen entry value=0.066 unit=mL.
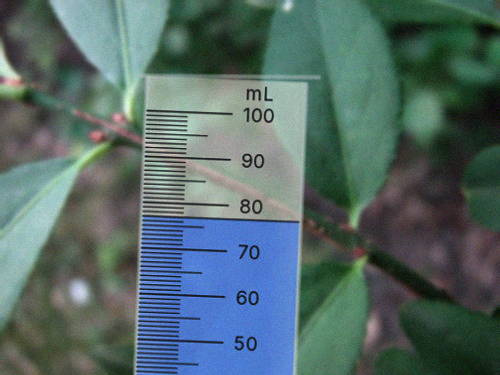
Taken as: value=77 unit=mL
